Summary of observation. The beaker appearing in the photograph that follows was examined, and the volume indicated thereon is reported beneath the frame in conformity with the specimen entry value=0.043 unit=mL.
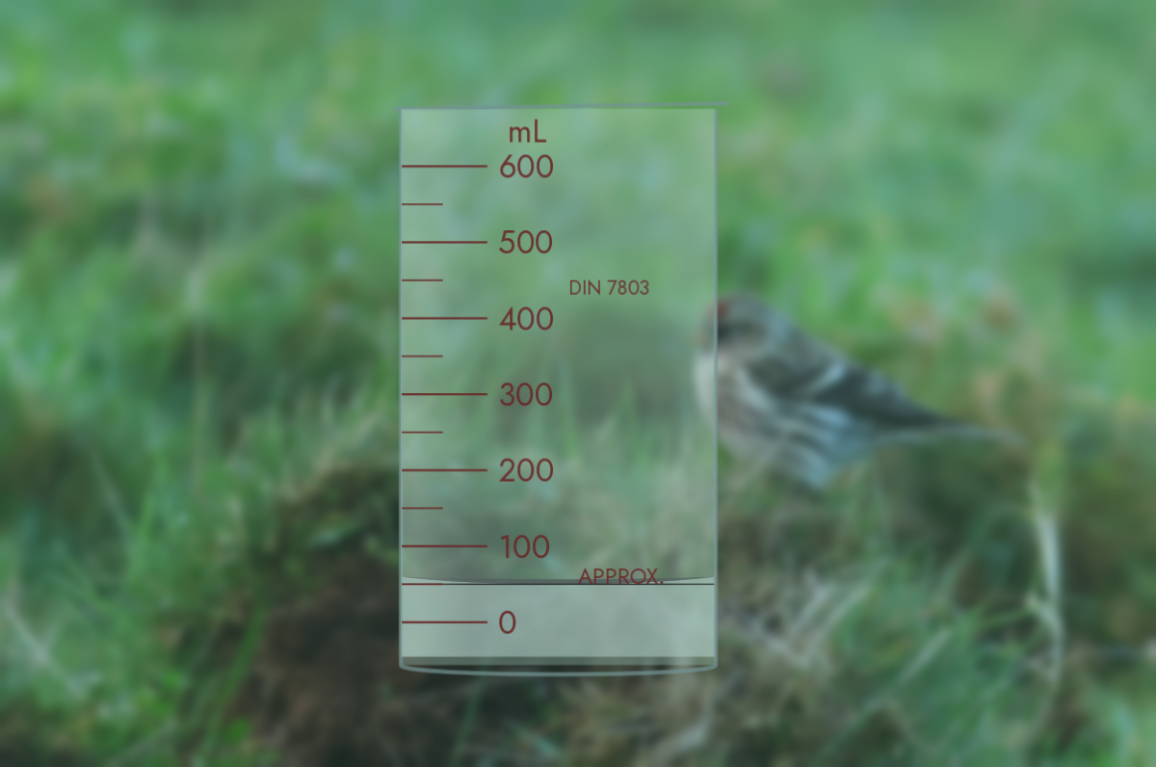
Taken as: value=50 unit=mL
